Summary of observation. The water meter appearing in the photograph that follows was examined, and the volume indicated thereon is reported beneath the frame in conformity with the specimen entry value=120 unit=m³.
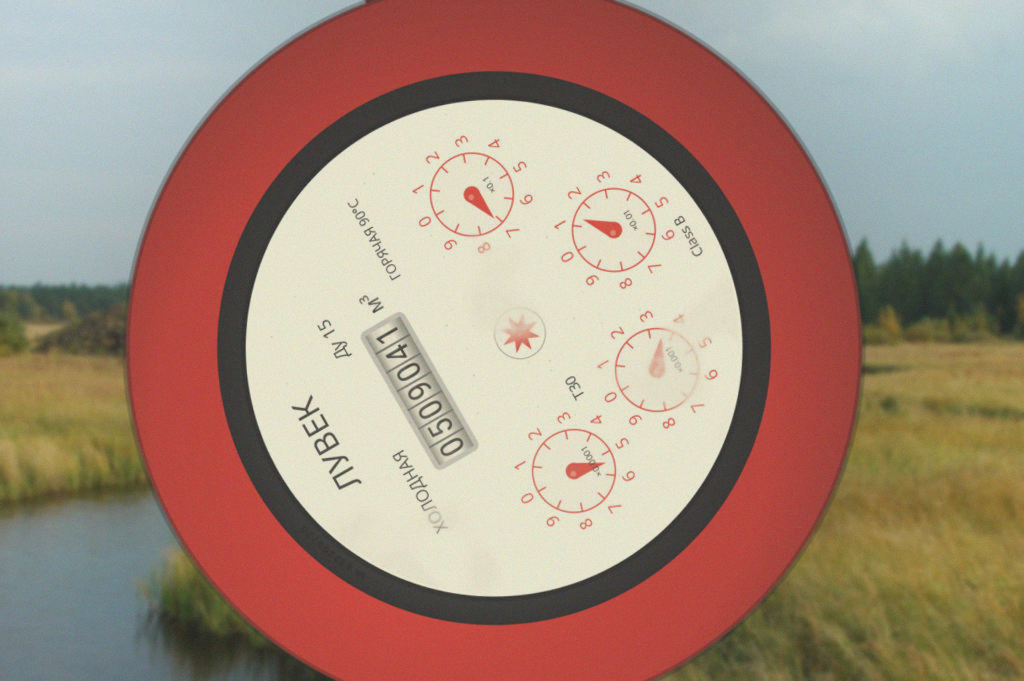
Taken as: value=509041.7135 unit=m³
